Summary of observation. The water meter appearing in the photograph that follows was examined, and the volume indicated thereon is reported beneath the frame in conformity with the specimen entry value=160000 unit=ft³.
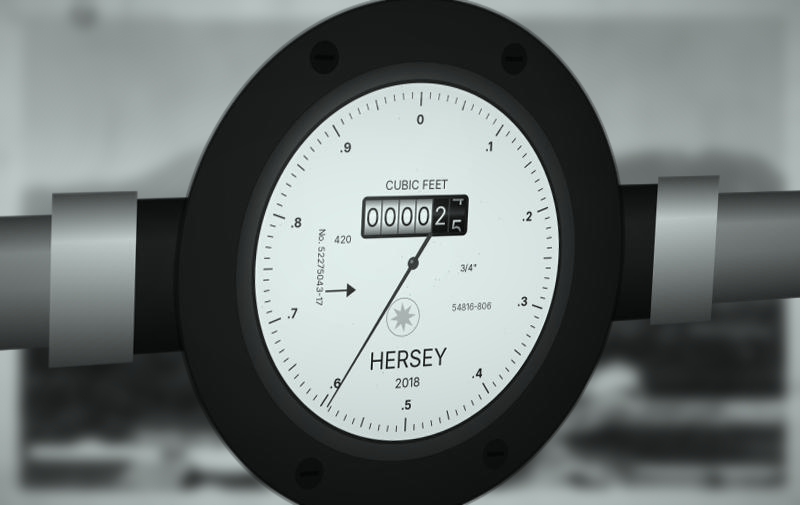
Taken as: value=24.59 unit=ft³
